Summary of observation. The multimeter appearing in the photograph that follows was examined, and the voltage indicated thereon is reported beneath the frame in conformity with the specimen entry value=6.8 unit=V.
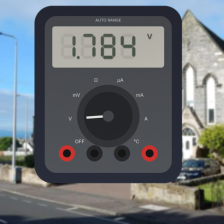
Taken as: value=1.784 unit=V
